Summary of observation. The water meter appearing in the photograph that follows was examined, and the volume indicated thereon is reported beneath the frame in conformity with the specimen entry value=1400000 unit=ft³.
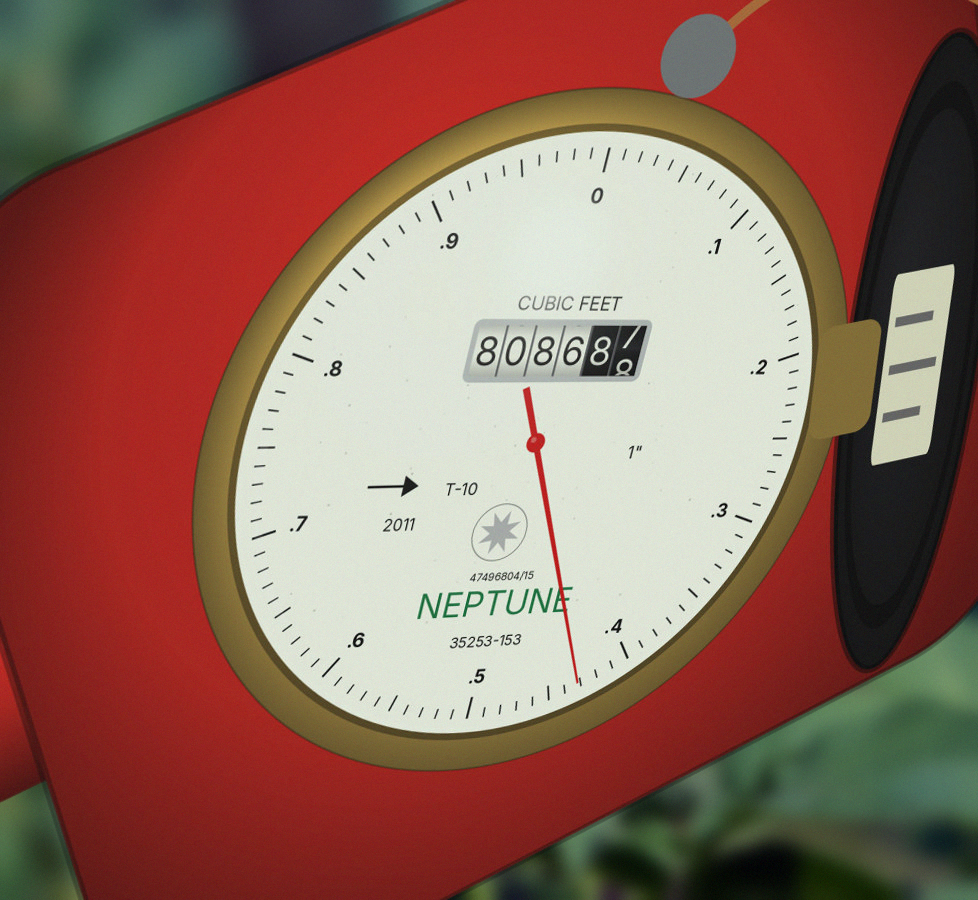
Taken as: value=808687.43 unit=ft³
